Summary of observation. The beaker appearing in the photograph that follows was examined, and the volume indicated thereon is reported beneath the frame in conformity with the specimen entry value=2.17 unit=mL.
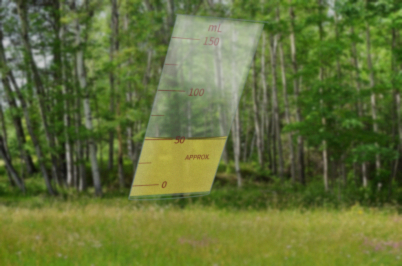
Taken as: value=50 unit=mL
